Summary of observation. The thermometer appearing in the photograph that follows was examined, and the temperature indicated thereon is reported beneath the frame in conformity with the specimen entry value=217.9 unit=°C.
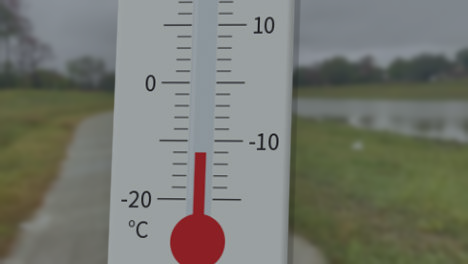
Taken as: value=-12 unit=°C
